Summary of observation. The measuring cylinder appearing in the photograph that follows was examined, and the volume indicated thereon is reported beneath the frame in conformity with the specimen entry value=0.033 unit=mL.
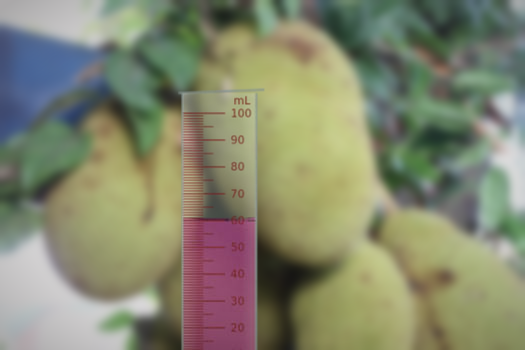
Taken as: value=60 unit=mL
